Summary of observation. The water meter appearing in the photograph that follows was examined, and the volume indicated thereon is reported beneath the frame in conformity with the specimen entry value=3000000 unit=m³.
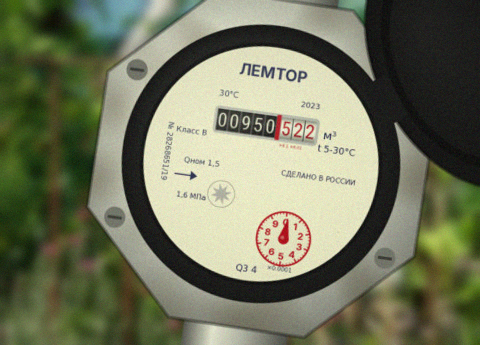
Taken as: value=950.5220 unit=m³
